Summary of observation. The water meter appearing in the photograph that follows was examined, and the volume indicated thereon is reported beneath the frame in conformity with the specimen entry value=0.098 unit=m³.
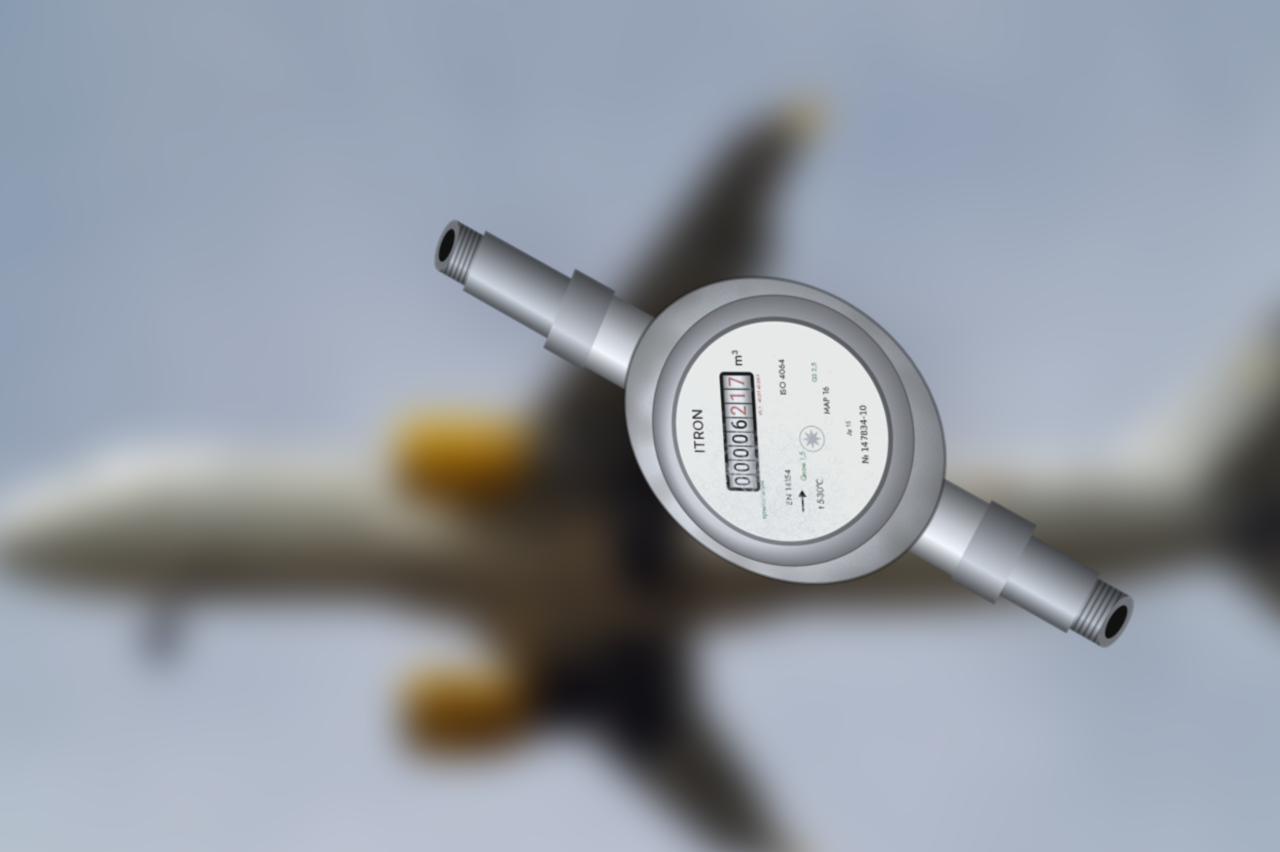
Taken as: value=6.217 unit=m³
